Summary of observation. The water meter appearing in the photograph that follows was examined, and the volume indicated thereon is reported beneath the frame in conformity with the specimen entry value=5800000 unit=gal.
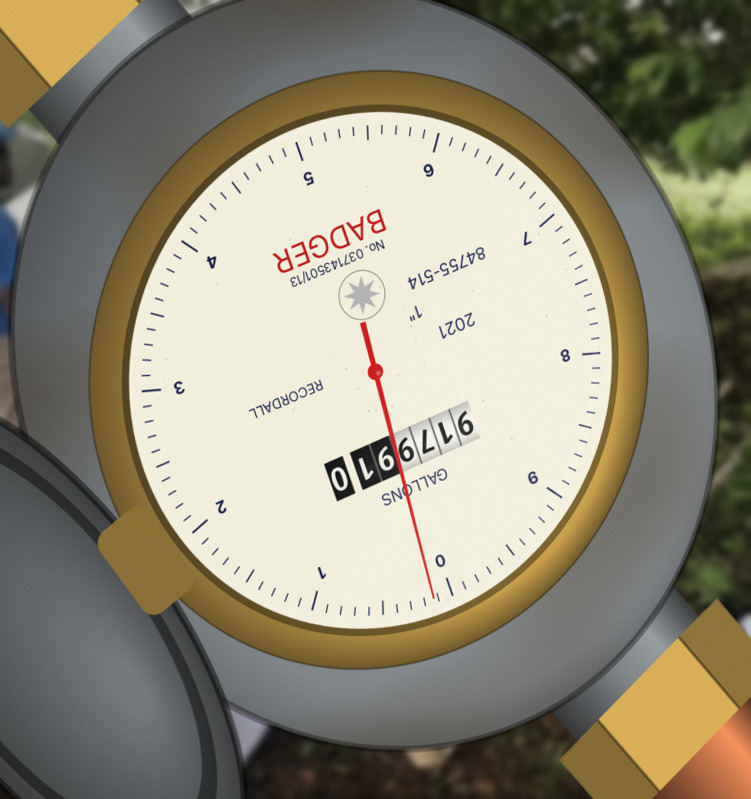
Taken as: value=9179910.1 unit=gal
